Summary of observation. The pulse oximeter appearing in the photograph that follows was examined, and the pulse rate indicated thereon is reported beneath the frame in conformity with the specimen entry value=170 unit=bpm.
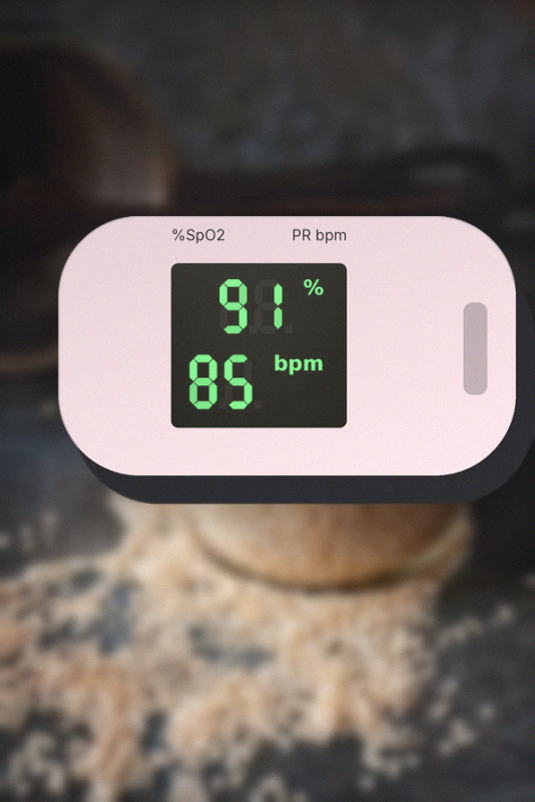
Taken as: value=85 unit=bpm
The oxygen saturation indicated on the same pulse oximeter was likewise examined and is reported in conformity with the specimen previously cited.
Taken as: value=91 unit=%
